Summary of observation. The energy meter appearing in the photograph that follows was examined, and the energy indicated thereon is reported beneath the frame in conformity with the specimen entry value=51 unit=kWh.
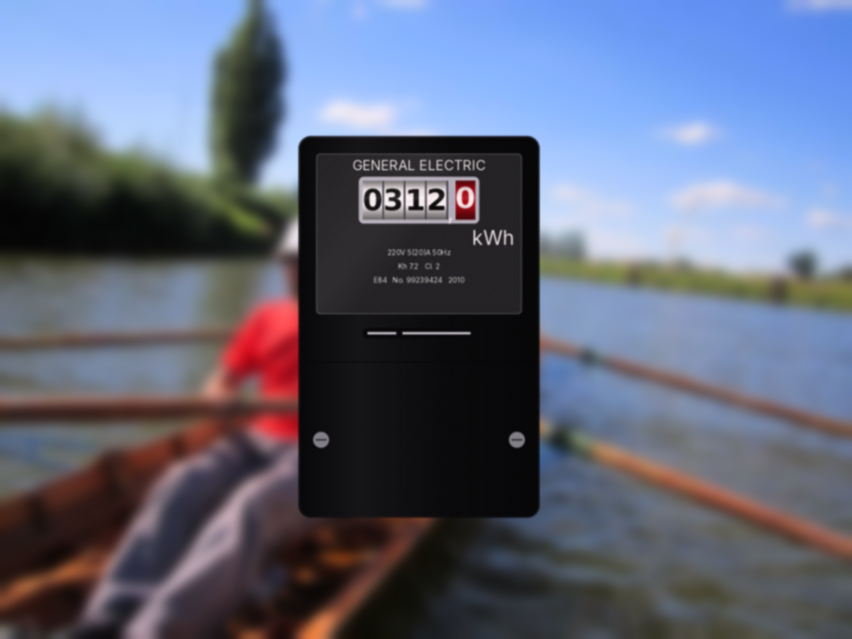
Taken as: value=312.0 unit=kWh
